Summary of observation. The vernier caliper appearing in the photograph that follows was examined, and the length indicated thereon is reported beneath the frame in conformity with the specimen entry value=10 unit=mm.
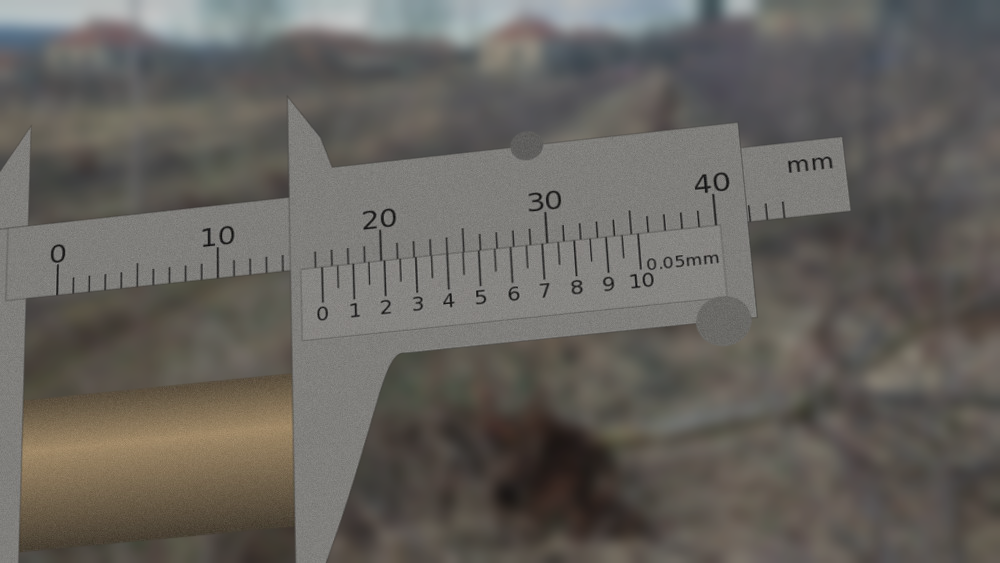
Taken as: value=16.4 unit=mm
